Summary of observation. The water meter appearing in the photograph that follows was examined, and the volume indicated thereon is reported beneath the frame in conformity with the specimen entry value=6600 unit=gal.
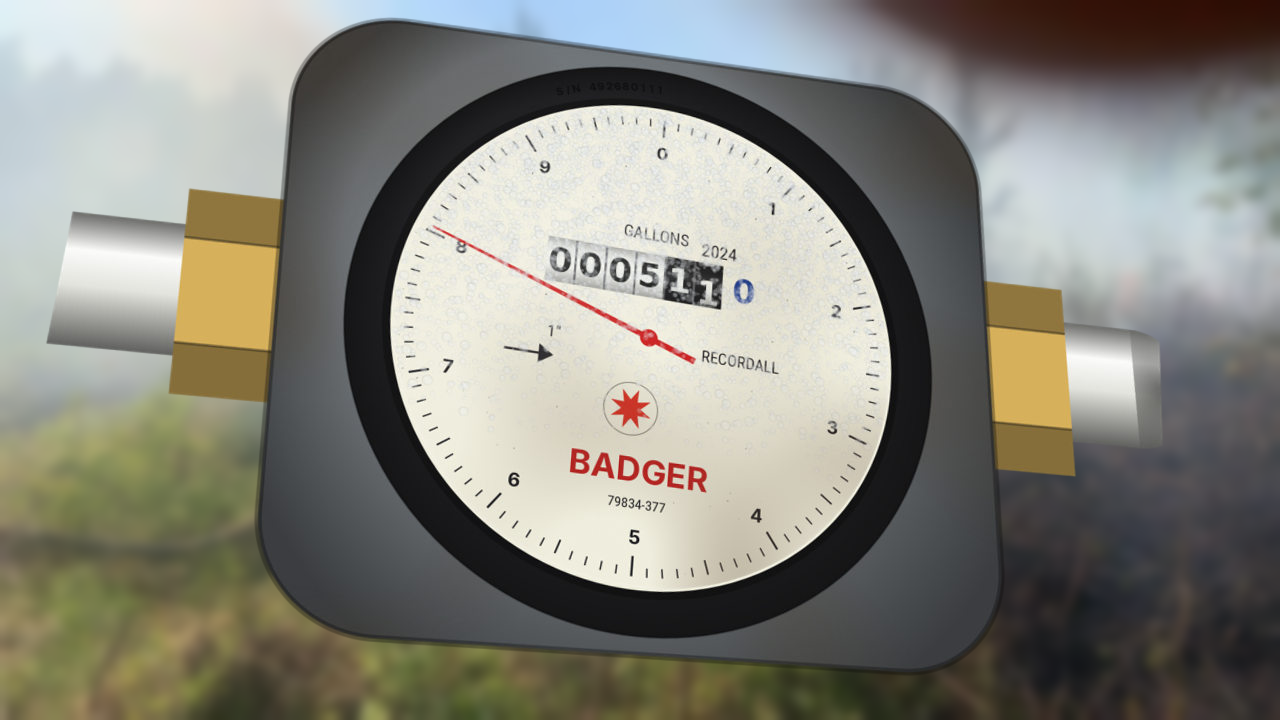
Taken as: value=5108.0 unit=gal
